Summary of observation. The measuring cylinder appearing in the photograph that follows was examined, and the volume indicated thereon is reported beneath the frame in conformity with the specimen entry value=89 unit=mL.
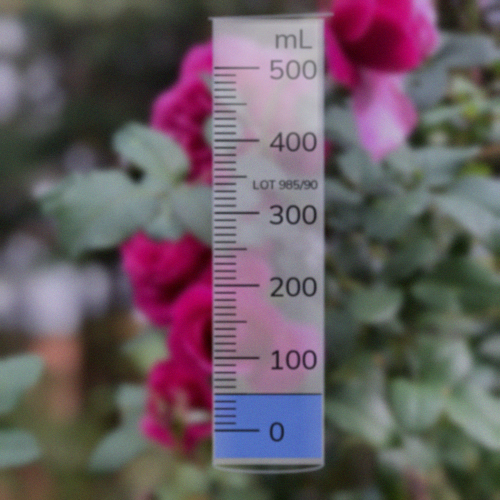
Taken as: value=50 unit=mL
